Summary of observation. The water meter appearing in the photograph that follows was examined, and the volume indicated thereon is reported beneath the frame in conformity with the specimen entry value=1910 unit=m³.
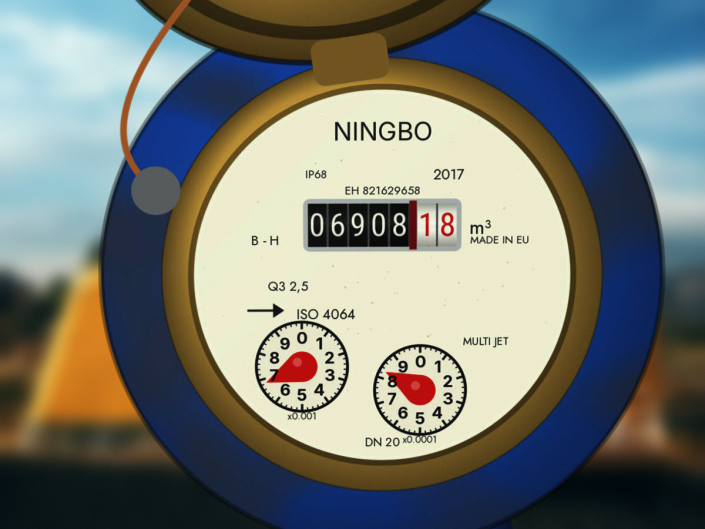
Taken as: value=6908.1868 unit=m³
